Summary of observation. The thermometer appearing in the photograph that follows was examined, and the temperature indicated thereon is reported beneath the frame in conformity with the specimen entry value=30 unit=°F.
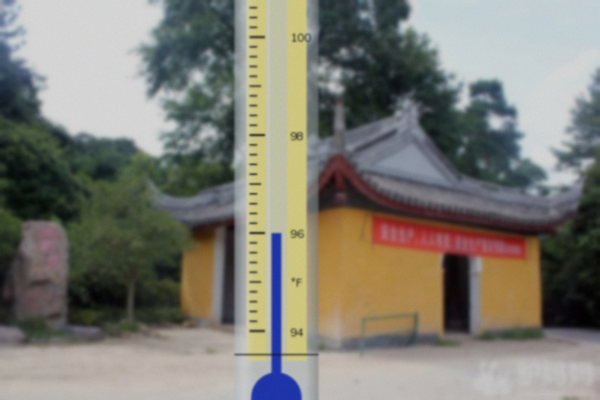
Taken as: value=96 unit=°F
